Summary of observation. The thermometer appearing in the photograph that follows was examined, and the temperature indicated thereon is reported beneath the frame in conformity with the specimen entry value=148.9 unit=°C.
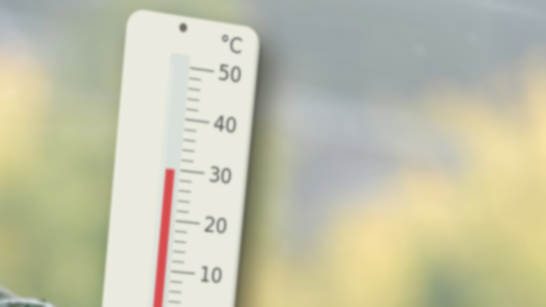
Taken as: value=30 unit=°C
